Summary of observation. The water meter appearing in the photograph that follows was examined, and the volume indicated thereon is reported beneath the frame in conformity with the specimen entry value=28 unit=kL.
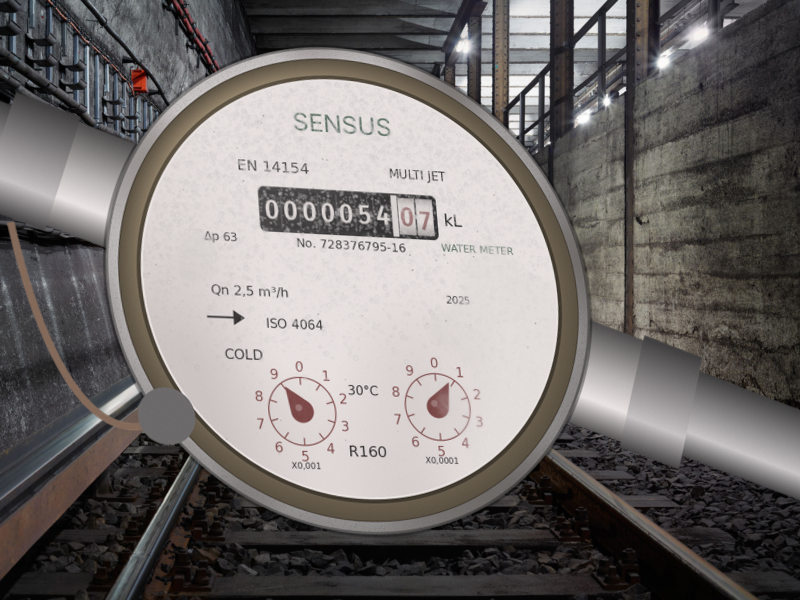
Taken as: value=54.0690 unit=kL
